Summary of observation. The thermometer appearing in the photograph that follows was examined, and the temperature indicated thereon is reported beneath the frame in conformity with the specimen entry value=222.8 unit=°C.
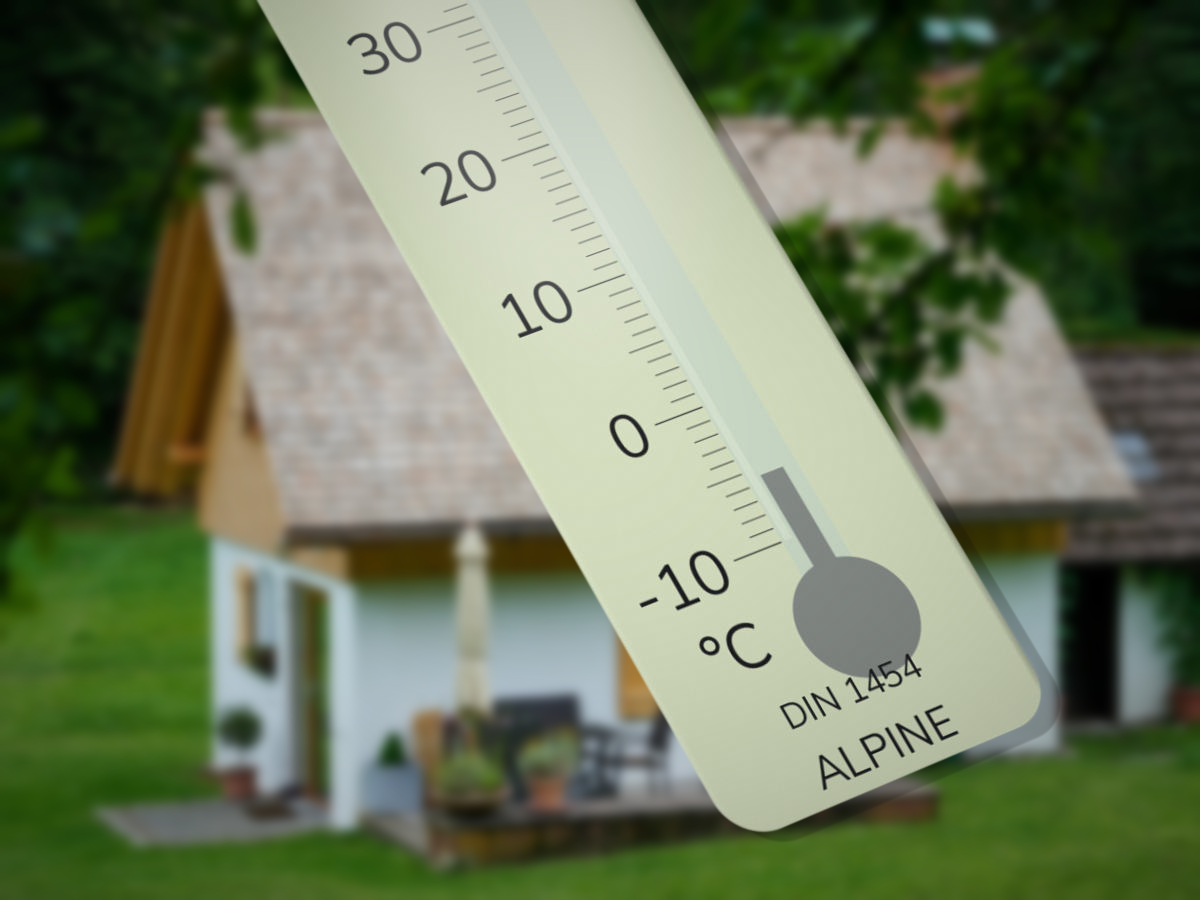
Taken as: value=-5.5 unit=°C
